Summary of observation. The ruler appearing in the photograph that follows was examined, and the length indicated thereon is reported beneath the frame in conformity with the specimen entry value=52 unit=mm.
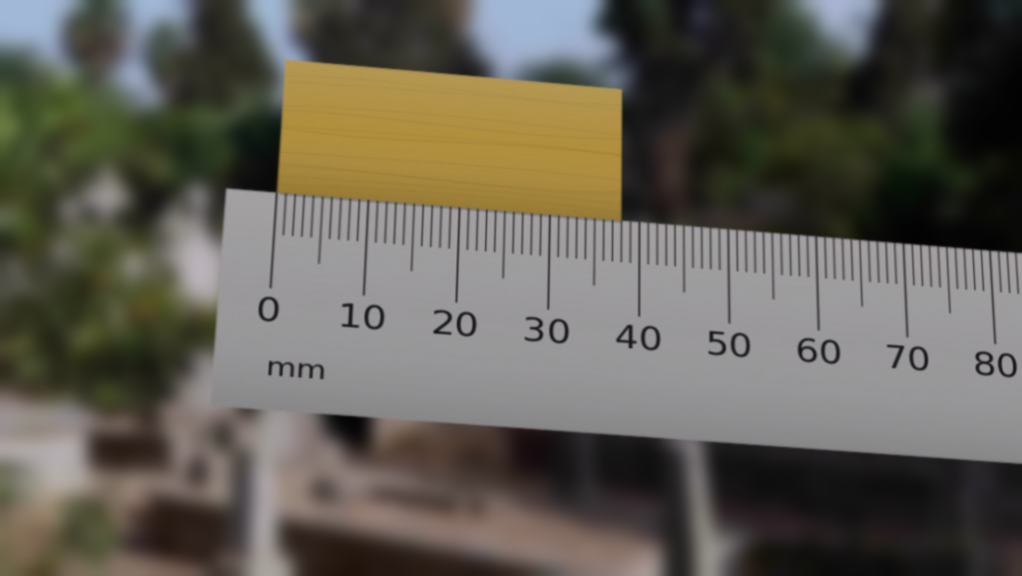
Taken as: value=38 unit=mm
